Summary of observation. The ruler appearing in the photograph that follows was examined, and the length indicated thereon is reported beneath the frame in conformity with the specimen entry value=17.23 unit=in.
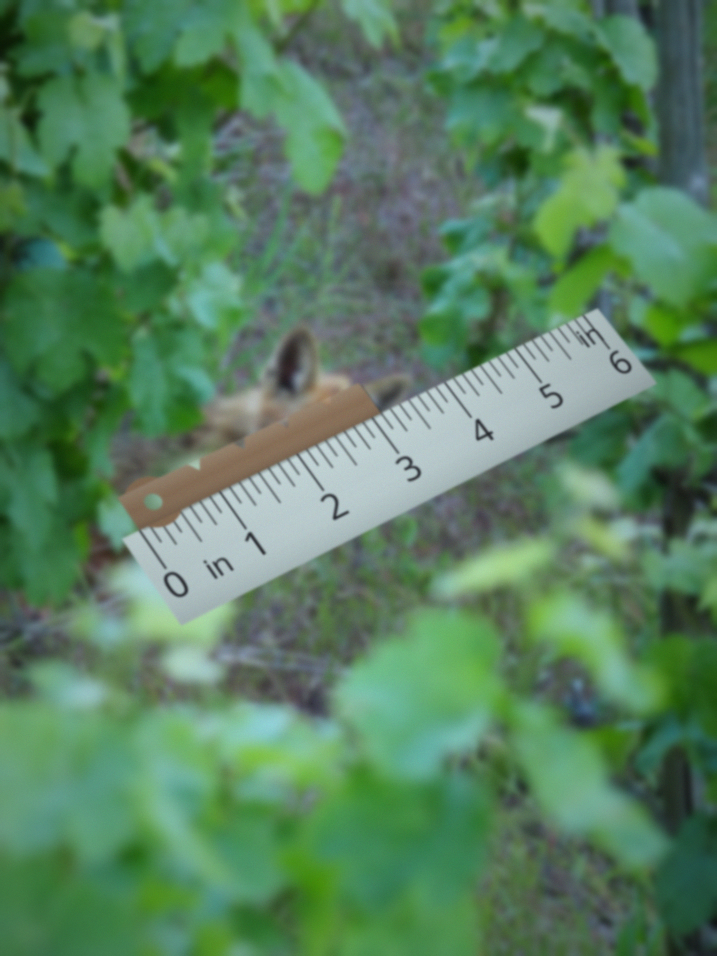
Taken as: value=3.125 unit=in
